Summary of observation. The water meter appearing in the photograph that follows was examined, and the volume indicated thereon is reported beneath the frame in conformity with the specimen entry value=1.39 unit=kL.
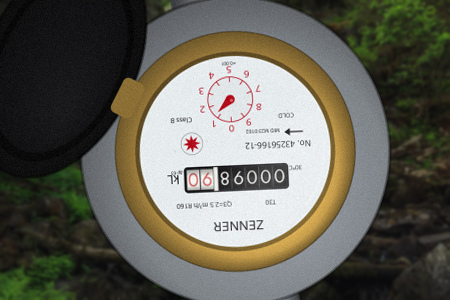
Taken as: value=98.901 unit=kL
